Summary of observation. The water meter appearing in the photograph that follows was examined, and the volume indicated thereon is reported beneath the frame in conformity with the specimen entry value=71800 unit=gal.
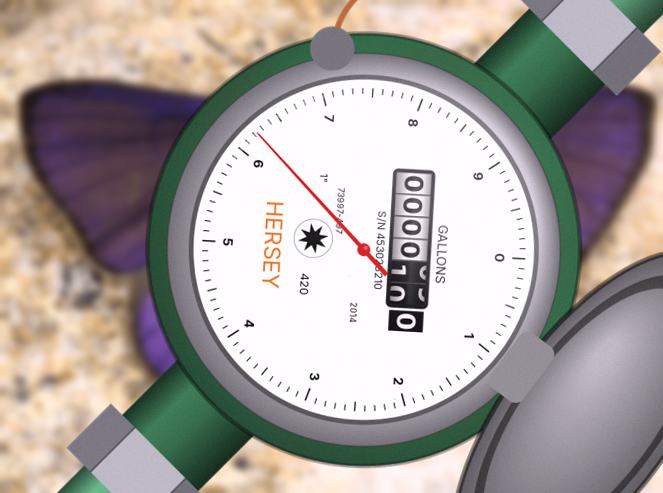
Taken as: value=96.2 unit=gal
